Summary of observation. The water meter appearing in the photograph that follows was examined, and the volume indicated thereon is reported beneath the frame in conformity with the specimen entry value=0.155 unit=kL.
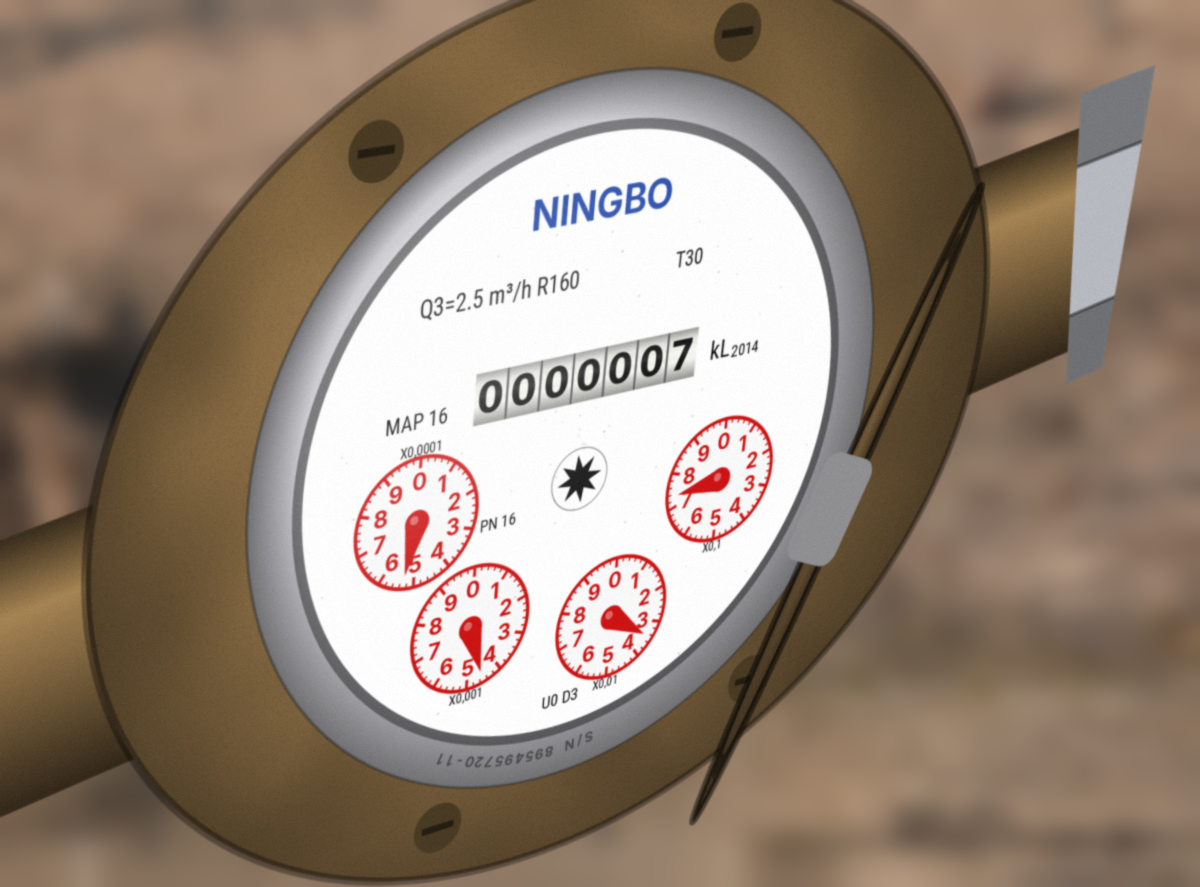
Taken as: value=7.7345 unit=kL
